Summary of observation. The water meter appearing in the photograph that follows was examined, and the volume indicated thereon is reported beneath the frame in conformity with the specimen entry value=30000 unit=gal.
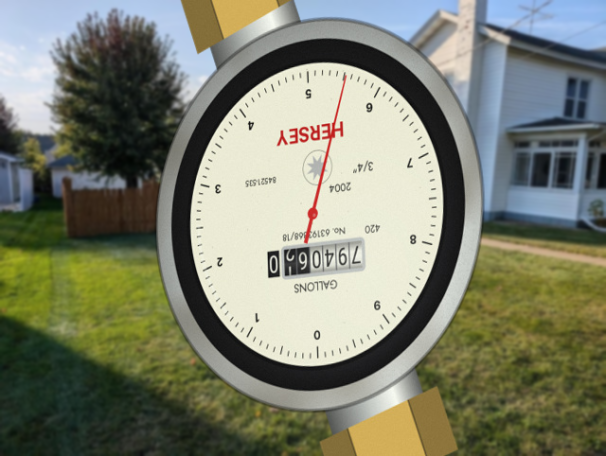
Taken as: value=7940615.5 unit=gal
